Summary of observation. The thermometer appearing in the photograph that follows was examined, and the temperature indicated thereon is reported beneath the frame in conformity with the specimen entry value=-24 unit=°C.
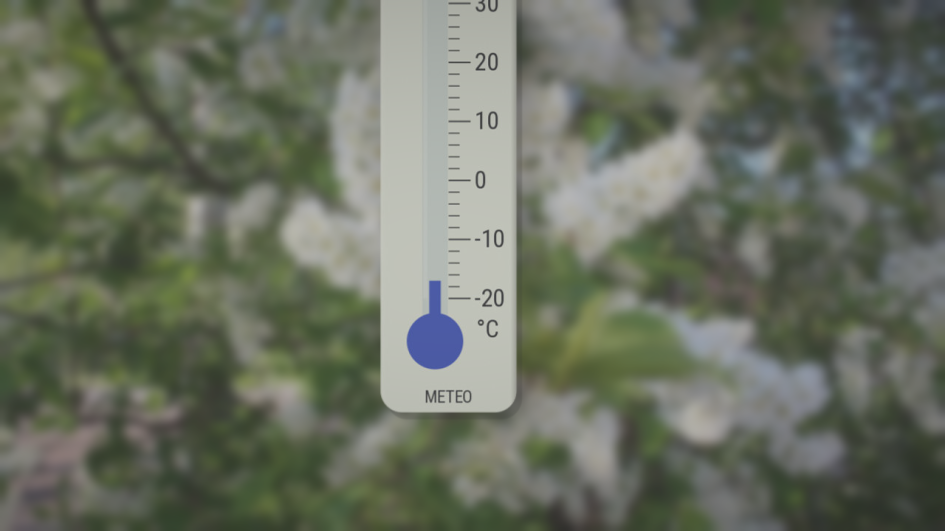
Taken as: value=-17 unit=°C
